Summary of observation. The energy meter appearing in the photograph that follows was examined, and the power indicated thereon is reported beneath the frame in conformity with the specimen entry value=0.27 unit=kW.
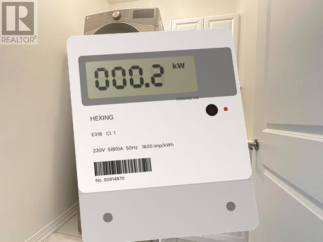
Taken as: value=0.2 unit=kW
